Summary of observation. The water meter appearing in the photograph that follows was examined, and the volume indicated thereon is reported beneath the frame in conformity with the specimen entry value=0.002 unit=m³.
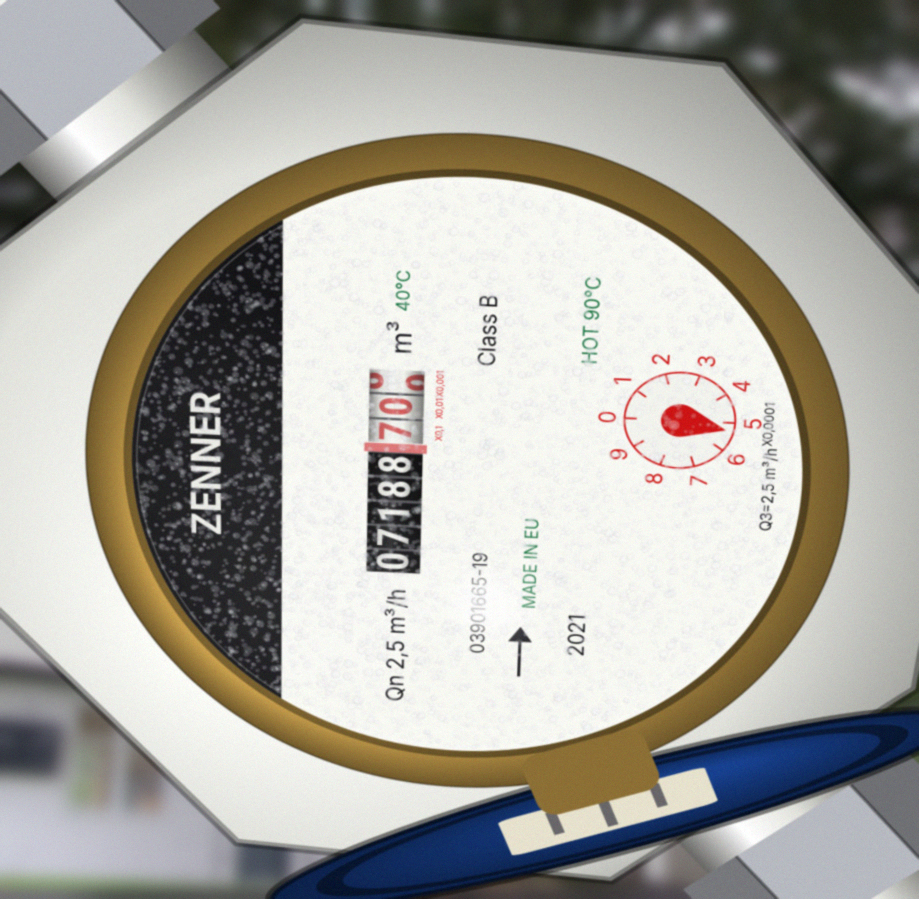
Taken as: value=7188.7085 unit=m³
